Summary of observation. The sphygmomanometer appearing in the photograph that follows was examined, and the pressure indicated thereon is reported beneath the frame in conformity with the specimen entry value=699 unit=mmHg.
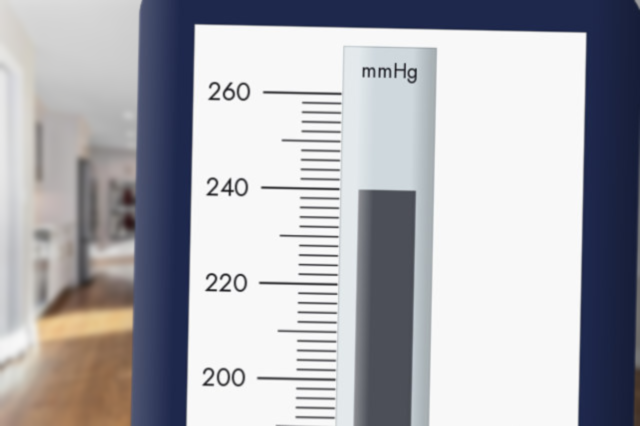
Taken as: value=240 unit=mmHg
